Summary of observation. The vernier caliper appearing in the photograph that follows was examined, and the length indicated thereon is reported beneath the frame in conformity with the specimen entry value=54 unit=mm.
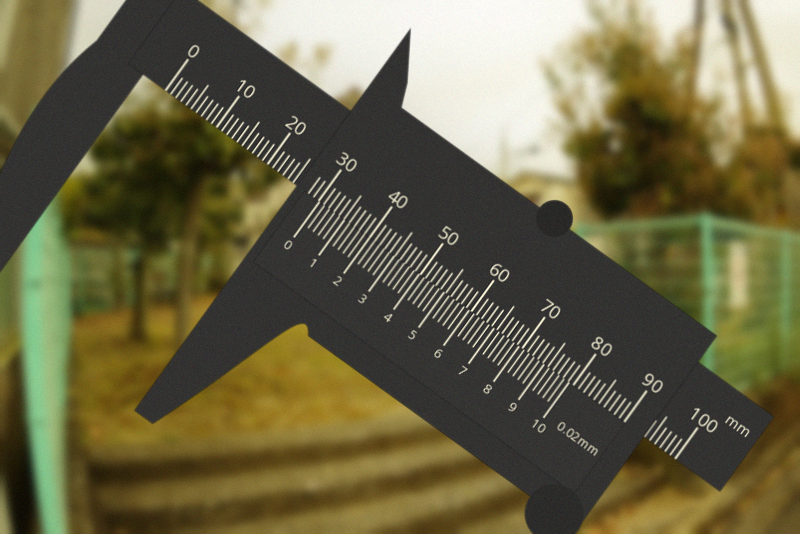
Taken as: value=30.2 unit=mm
